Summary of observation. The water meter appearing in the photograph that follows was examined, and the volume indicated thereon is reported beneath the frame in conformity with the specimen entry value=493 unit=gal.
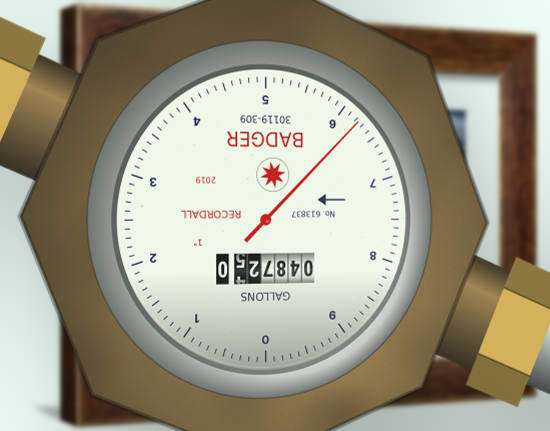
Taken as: value=487246.2 unit=gal
